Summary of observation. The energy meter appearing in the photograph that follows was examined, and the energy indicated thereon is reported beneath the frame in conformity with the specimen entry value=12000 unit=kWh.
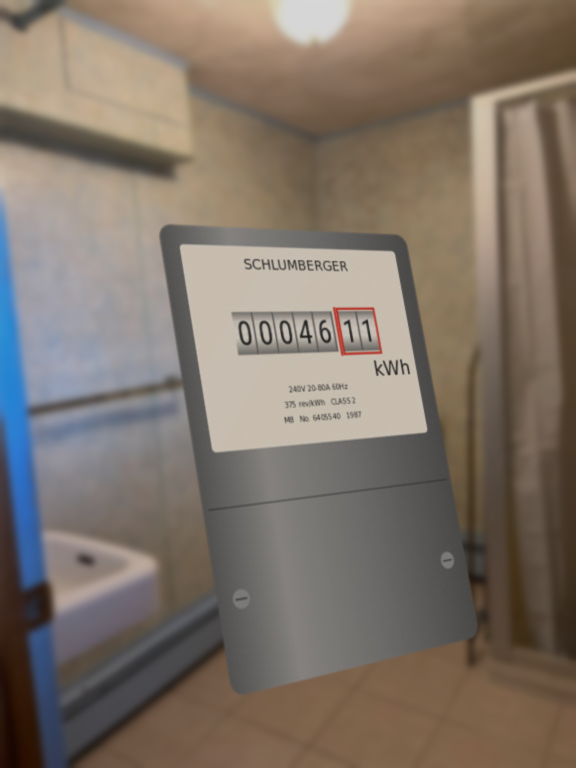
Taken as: value=46.11 unit=kWh
